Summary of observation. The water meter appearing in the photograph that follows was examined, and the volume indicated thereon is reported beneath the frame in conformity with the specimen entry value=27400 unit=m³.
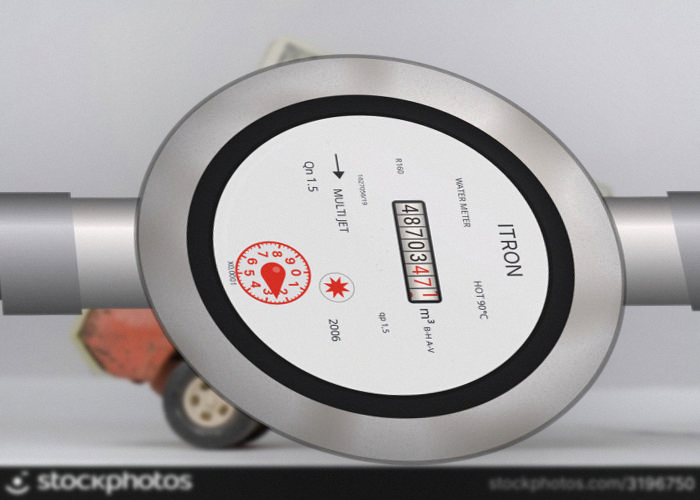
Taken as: value=48703.4712 unit=m³
